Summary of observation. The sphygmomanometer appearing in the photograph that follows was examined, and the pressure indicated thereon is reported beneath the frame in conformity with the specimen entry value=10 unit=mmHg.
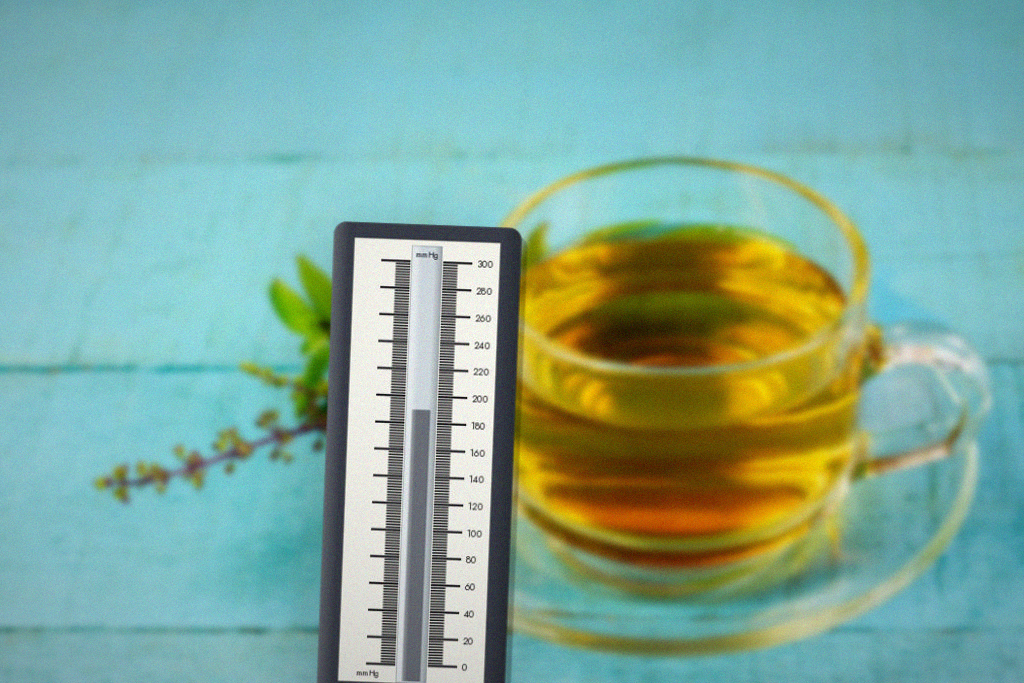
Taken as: value=190 unit=mmHg
